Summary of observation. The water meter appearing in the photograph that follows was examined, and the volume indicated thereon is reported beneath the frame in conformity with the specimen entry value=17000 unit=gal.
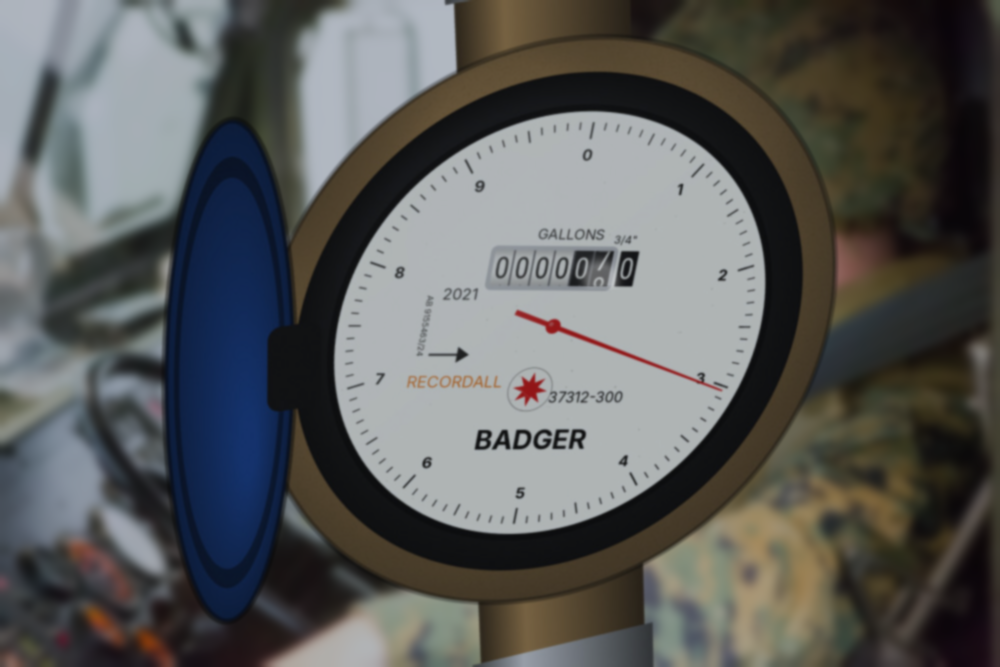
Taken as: value=73.0 unit=gal
